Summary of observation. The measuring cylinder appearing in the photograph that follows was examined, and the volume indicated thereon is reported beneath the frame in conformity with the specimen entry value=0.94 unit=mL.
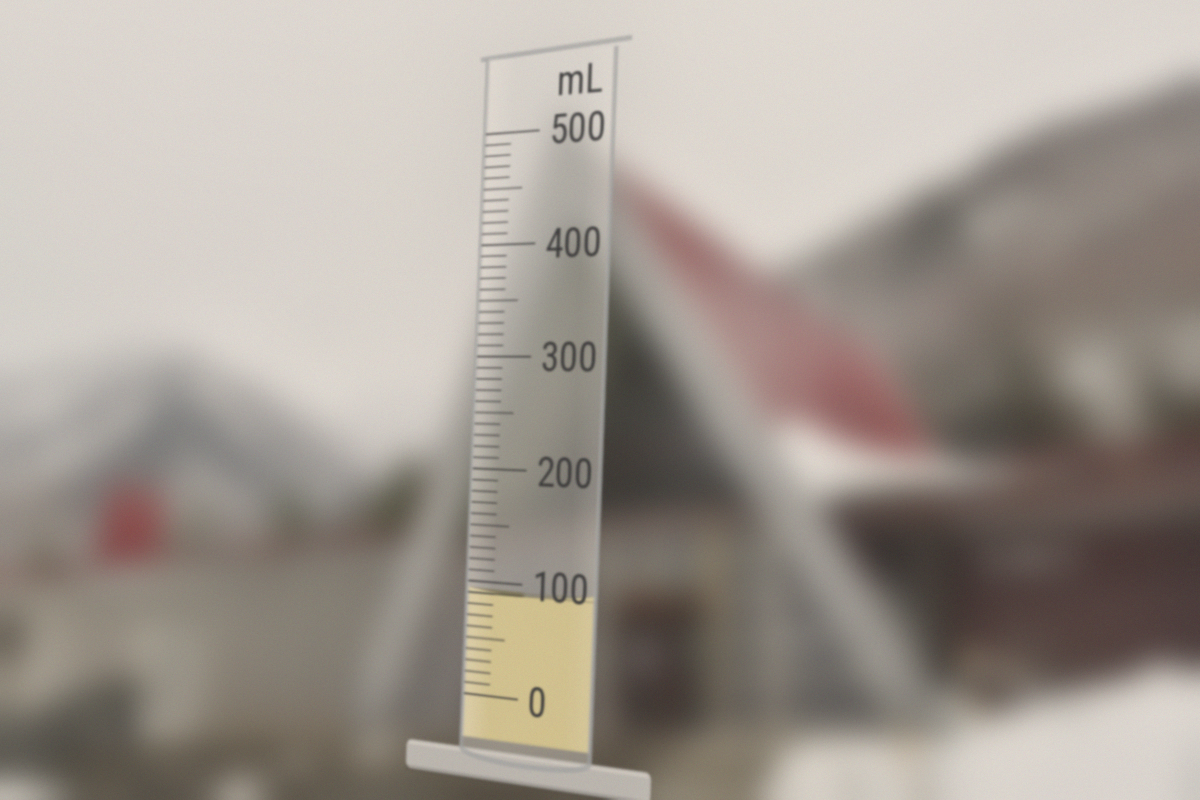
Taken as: value=90 unit=mL
